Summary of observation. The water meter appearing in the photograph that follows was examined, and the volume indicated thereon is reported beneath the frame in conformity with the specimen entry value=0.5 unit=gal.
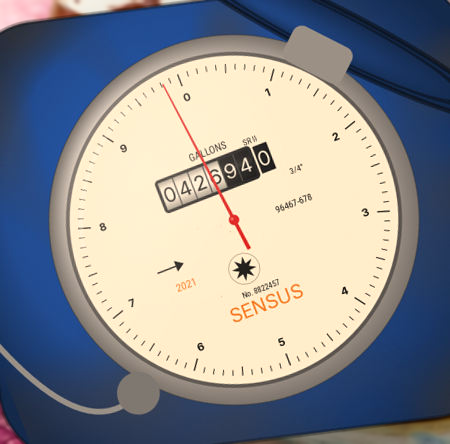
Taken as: value=426939.8 unit=gal
